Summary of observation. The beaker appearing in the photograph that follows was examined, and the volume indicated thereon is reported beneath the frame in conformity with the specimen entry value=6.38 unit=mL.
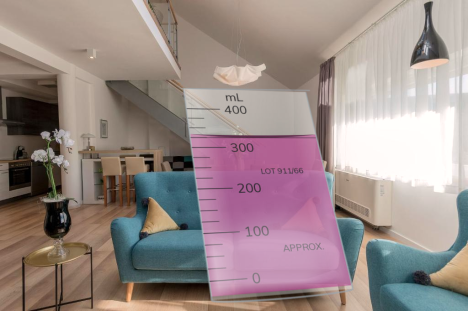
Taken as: value=325 unit=mL
